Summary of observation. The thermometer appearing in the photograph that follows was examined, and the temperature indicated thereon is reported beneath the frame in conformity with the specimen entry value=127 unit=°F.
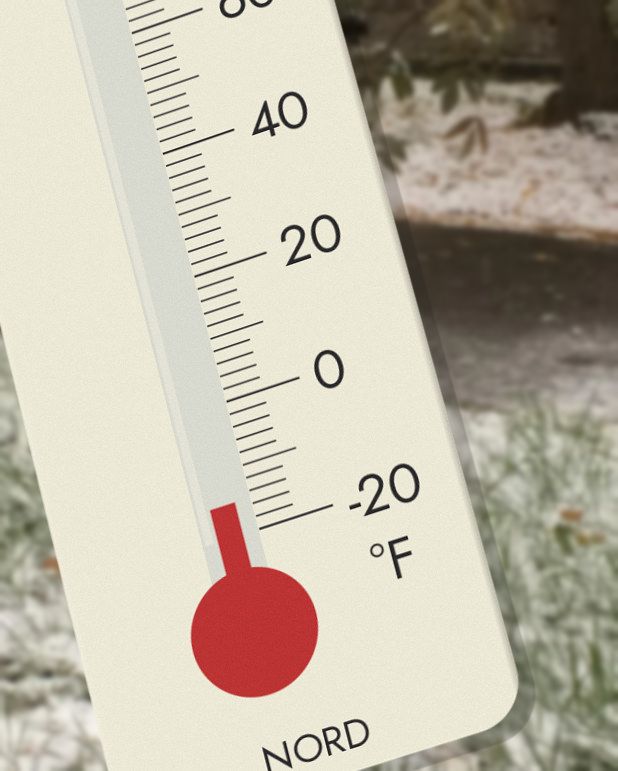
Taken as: value=-15 unit=°F
